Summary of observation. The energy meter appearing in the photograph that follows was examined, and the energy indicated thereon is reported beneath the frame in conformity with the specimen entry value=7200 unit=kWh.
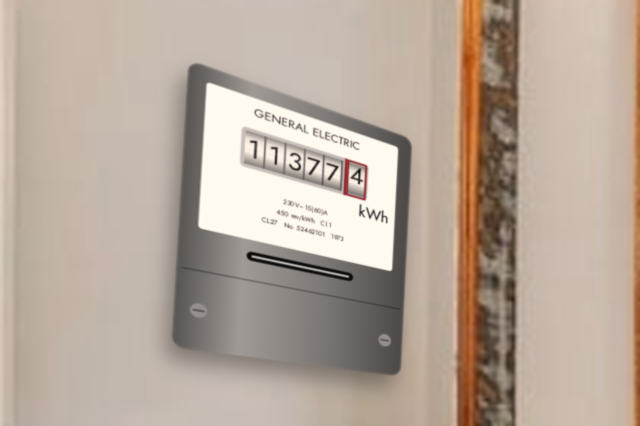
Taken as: value=11377.4 unit=kWh
